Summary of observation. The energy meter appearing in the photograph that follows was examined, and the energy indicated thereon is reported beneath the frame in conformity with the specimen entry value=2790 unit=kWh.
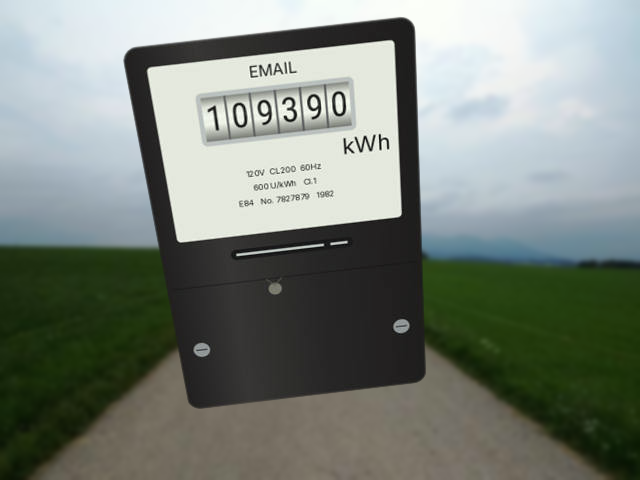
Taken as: value=109390 unit=kWh
